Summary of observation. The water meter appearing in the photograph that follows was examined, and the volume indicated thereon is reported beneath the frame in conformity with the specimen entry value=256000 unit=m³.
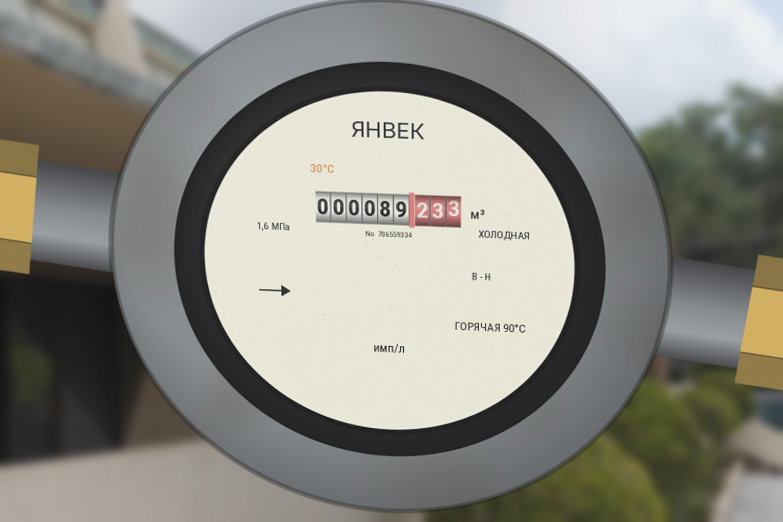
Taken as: value=89.233 unit=m³
